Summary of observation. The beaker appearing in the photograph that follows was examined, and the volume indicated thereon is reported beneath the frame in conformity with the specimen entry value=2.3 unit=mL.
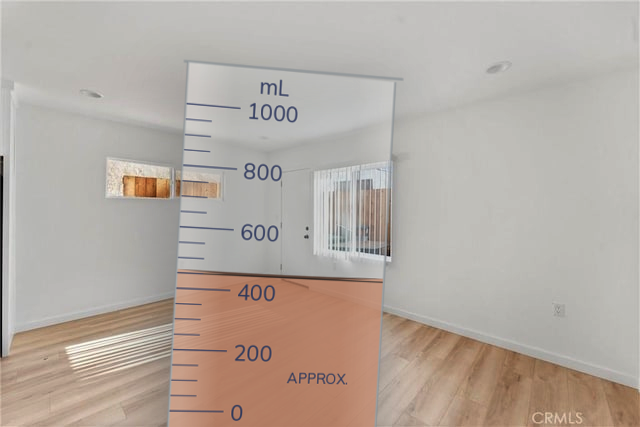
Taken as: value=450 unit=mL
